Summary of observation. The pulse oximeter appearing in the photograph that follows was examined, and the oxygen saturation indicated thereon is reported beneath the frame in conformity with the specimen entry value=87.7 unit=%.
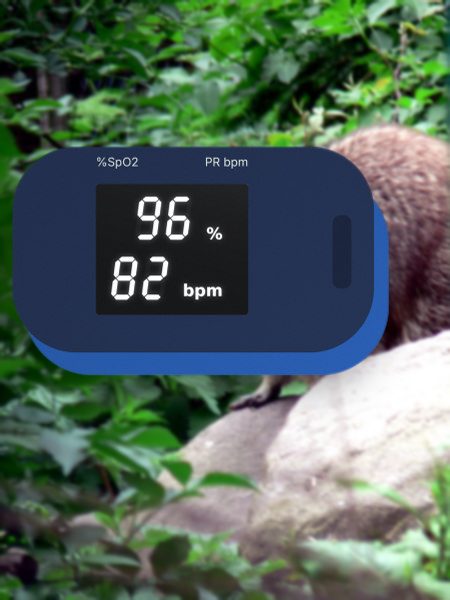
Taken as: value=96 unit=%
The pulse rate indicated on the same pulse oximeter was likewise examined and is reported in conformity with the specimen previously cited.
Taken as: value=82 unit=bpm
